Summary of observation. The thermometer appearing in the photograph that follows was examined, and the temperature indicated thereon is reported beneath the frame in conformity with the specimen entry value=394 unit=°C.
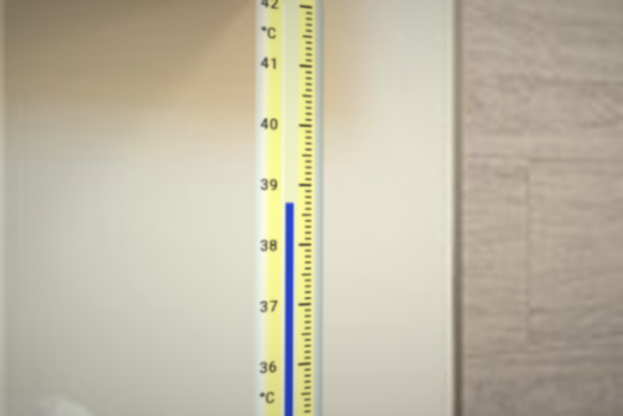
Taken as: value=38.7 unit=°C
